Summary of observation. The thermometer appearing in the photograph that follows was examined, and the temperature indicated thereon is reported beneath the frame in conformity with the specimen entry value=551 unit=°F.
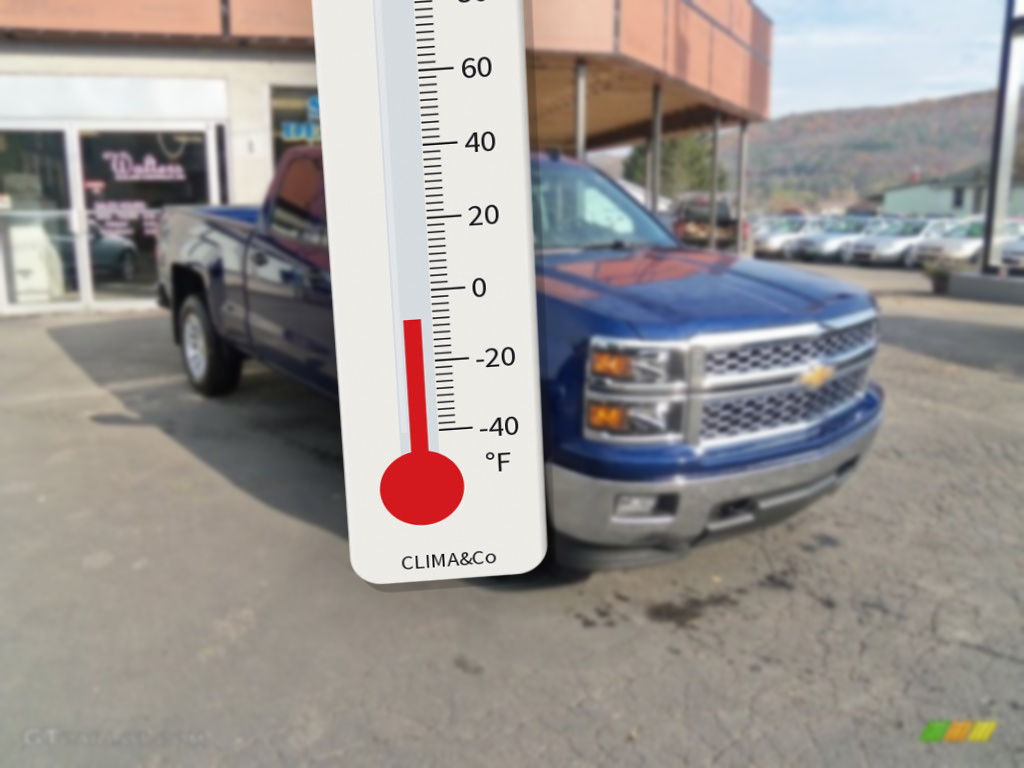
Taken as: value=-8 unit=°F
